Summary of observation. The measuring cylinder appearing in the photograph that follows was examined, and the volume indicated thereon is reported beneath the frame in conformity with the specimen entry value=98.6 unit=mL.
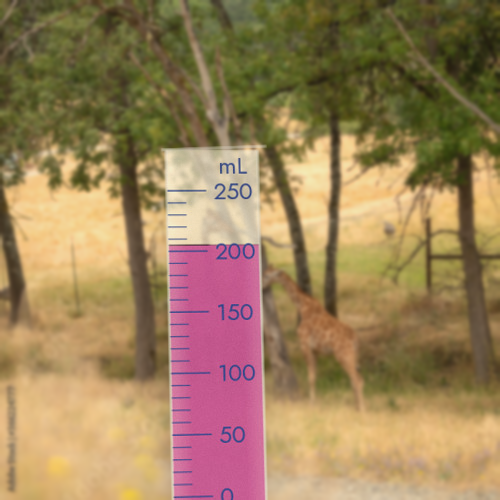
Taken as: value=205 unit=mL
